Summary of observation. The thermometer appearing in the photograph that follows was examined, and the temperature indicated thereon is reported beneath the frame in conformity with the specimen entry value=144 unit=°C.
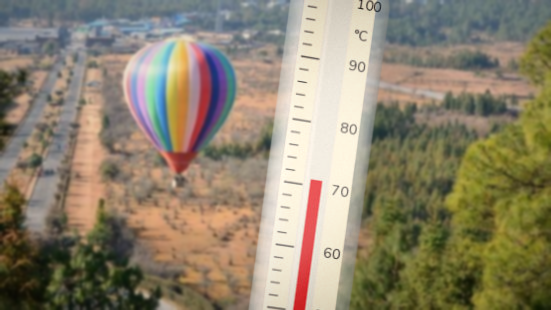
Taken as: value=71 unit=°C
